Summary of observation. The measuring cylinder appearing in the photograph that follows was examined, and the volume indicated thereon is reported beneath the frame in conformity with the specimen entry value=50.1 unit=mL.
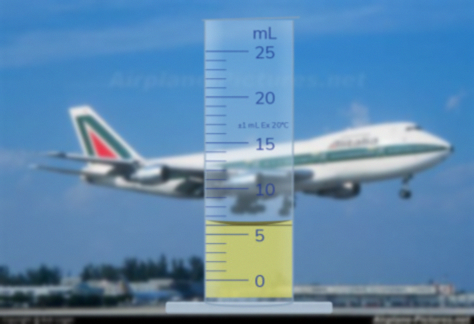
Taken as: value=6 unit=mL
